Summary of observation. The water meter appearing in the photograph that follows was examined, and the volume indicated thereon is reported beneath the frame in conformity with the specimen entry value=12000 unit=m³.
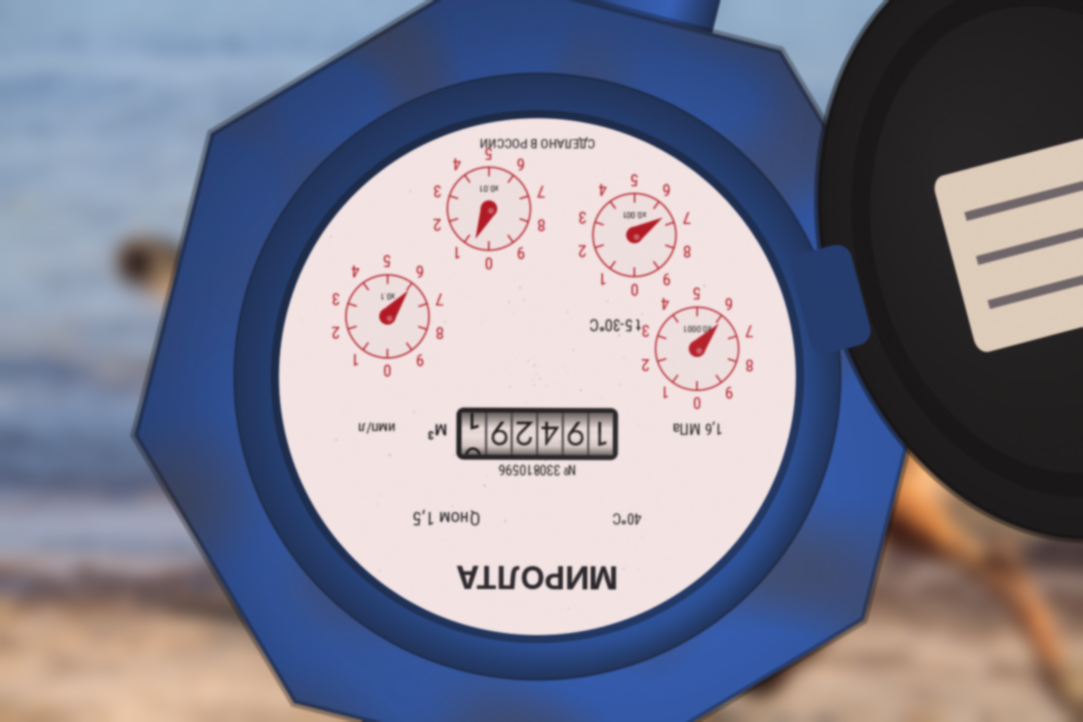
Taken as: value=194290.6066 unit=m³
